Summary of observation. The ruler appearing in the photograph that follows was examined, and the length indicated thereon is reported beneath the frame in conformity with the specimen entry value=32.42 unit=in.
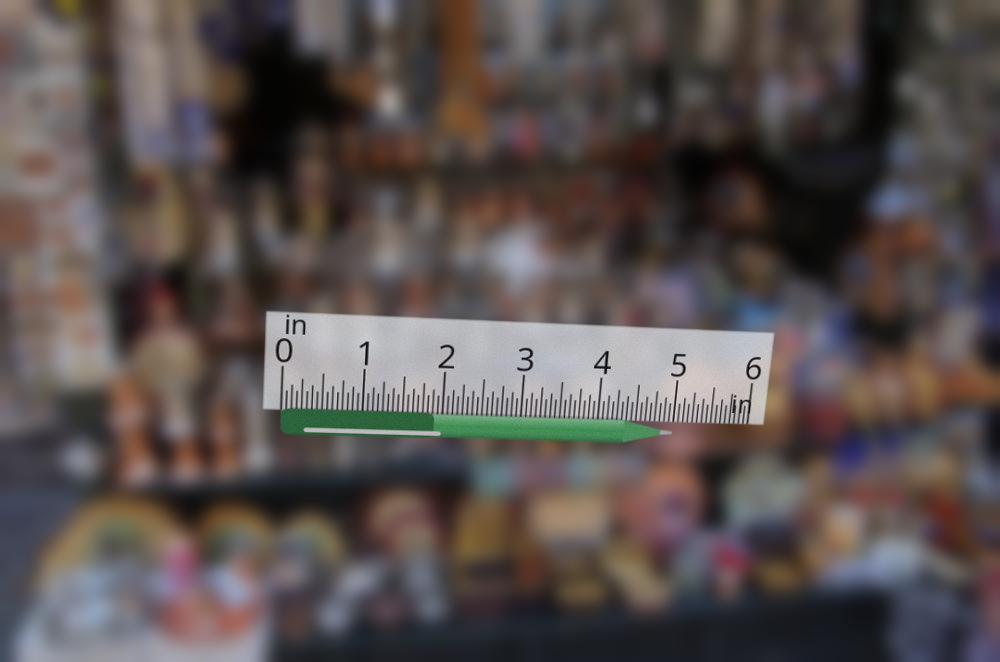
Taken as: value=5 unit=in
